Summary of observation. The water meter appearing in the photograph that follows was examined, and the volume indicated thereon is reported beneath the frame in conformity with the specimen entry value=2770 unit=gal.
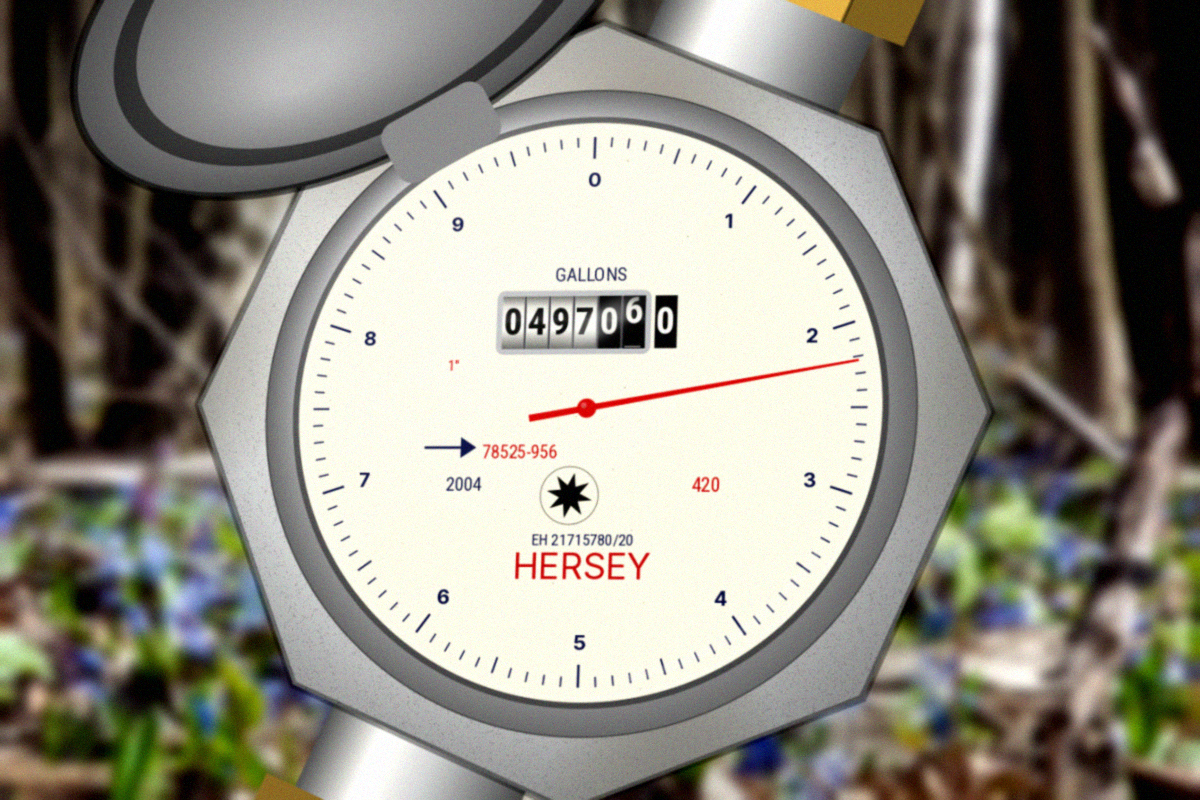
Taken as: value=497062.2 unit=gal
